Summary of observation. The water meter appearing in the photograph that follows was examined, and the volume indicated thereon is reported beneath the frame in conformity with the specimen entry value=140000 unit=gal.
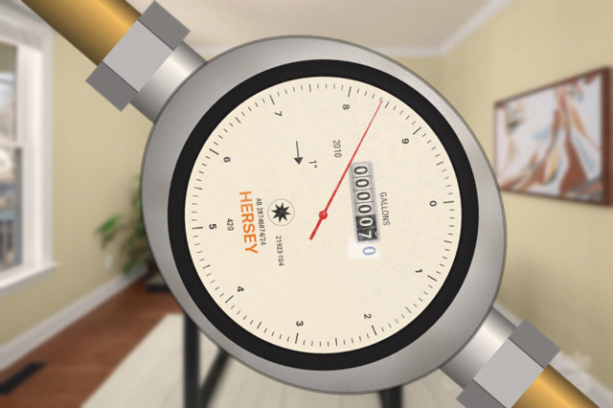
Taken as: value=68.4 unit=gal
